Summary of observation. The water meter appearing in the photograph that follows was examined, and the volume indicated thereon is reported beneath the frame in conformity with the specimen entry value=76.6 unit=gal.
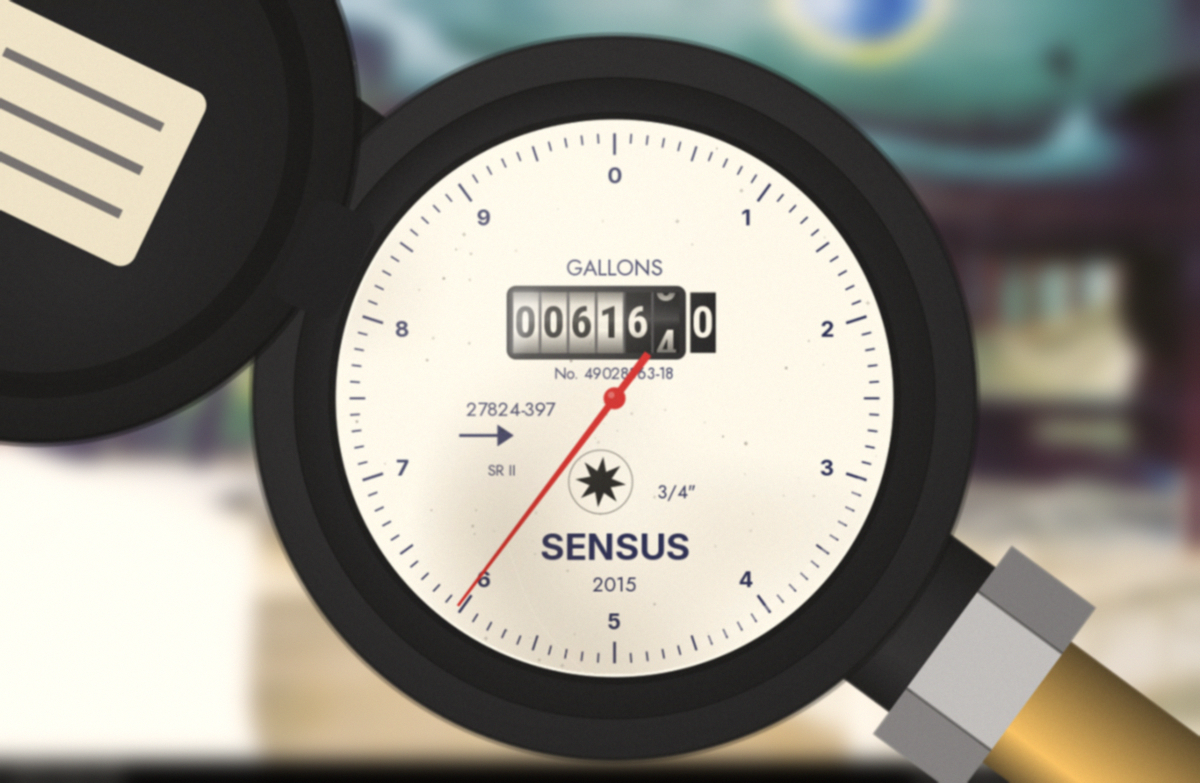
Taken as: value=61636.0 unit=gal
